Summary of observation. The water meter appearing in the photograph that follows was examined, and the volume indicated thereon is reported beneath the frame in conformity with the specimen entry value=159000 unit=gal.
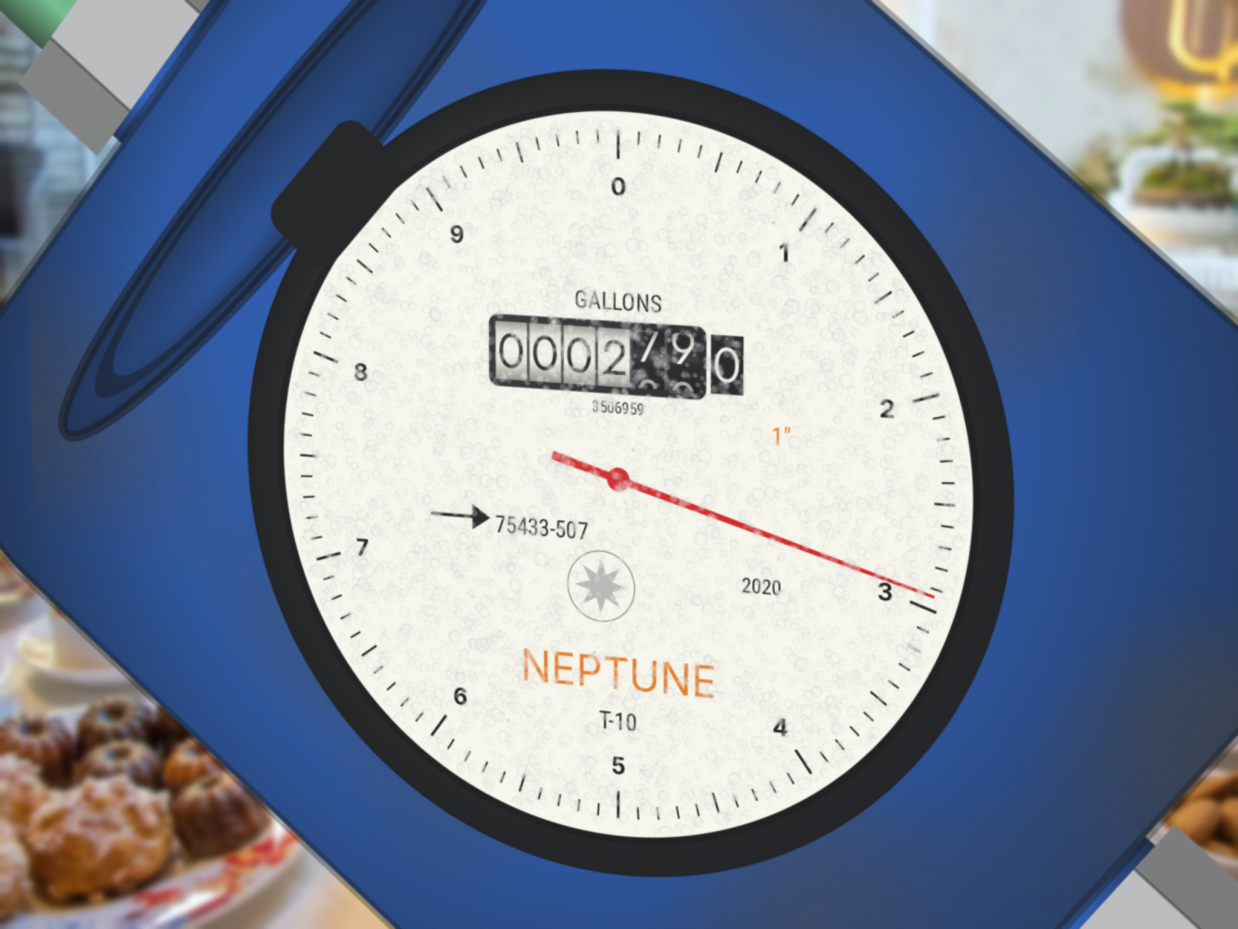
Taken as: value=2792.9 unit=gal
